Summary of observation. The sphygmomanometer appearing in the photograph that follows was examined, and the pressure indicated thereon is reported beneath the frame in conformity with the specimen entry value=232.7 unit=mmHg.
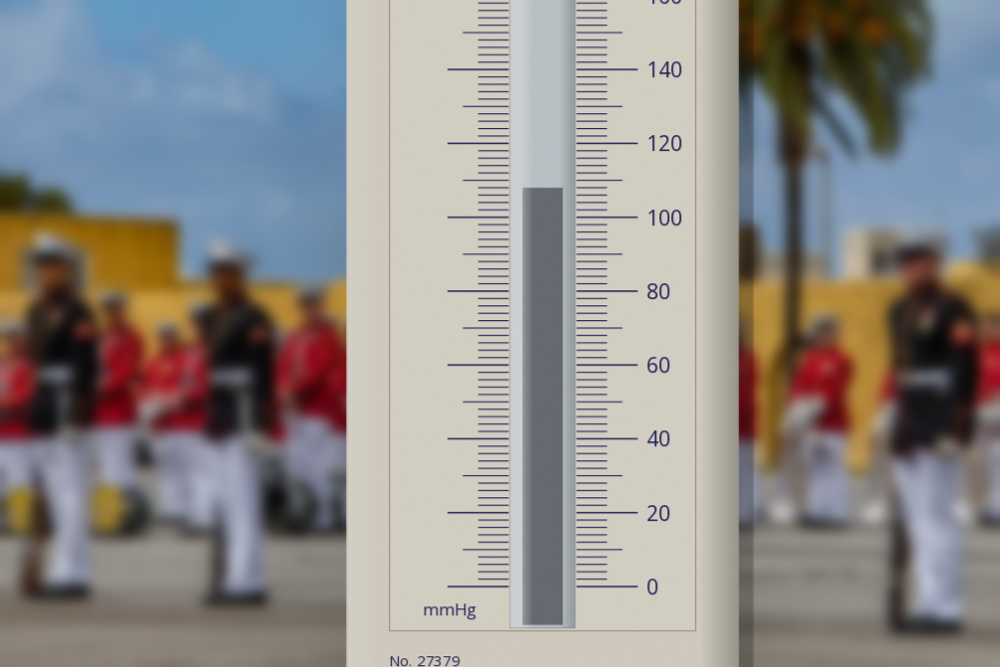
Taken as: value=108 unit=mmHg
